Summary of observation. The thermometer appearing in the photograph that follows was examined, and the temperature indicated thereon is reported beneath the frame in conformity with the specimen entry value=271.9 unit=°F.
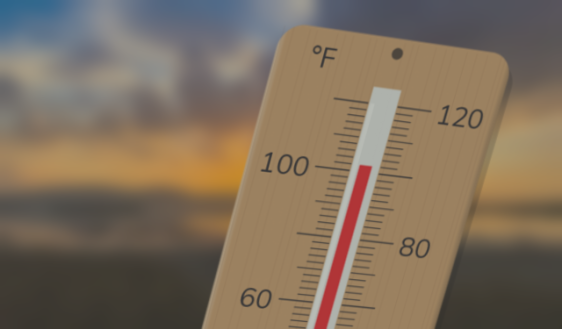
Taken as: value=102 unit=°F
